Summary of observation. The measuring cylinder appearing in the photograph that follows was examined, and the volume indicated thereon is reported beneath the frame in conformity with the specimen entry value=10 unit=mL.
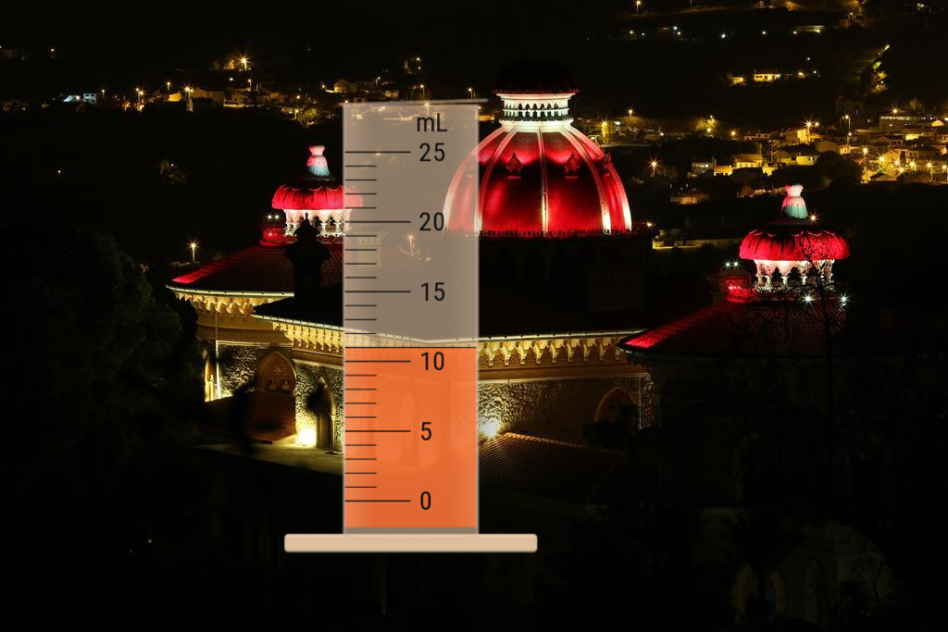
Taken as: value=11 unit=mL
